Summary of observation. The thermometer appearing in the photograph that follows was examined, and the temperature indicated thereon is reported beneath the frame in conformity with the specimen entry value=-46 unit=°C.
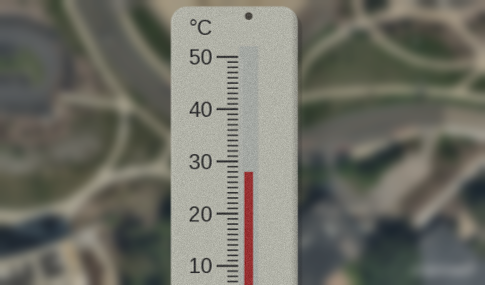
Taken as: value=28 unit=°C
